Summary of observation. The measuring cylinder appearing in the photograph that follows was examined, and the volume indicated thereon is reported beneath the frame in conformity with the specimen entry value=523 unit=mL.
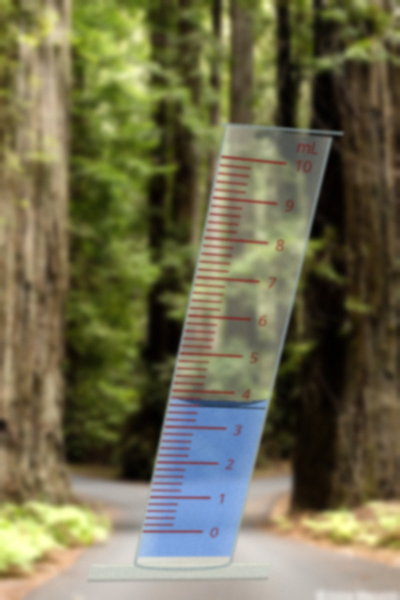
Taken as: value=3.6 unit=mL
